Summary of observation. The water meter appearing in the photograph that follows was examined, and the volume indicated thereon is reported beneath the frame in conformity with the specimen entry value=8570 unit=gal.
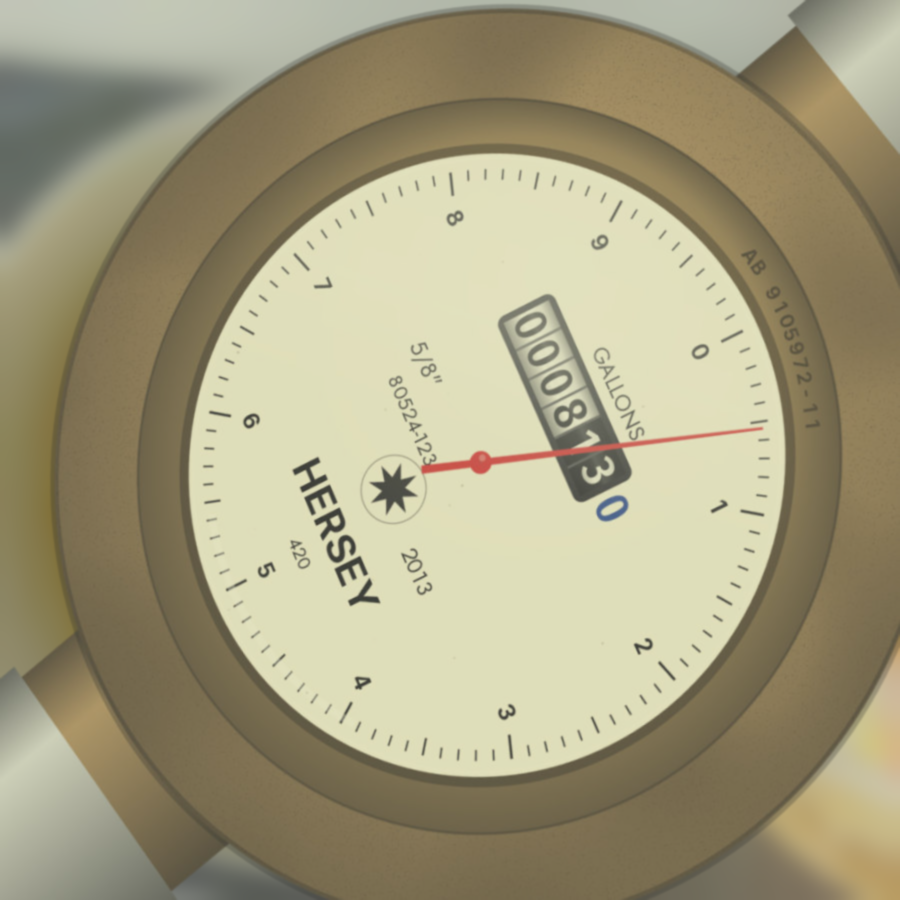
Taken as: value=8130.5 unit=gal
